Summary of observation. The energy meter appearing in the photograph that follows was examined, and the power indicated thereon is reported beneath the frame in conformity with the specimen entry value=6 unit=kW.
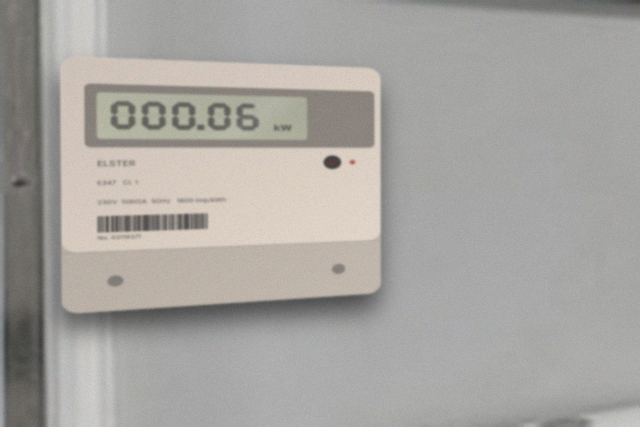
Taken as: value=0.06 unit=kW
